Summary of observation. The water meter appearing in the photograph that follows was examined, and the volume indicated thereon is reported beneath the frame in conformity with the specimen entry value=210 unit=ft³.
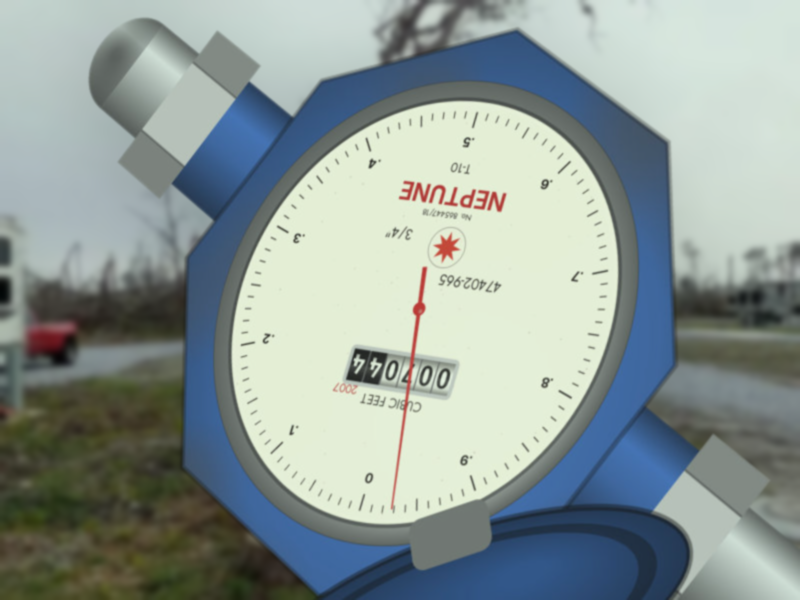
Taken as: value=7043.97 unit=ft³
